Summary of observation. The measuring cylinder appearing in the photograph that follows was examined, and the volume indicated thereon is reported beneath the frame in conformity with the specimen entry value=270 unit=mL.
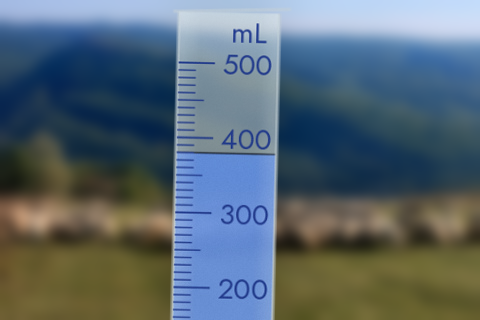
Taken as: value=380 unit=mL
